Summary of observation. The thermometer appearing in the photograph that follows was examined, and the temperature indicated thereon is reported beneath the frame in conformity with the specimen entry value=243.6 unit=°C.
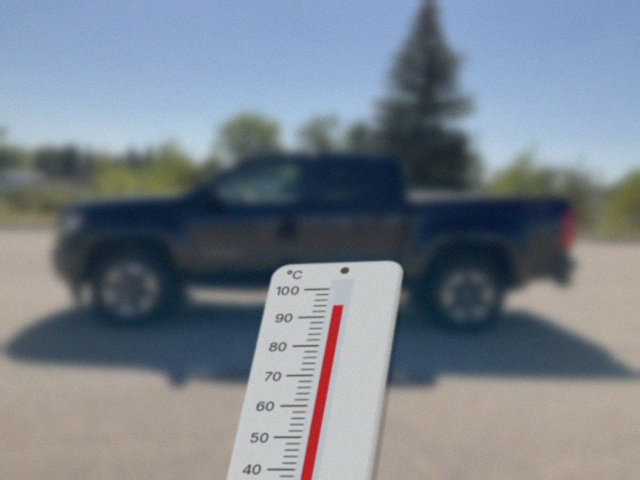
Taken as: value=94 unit=°C
